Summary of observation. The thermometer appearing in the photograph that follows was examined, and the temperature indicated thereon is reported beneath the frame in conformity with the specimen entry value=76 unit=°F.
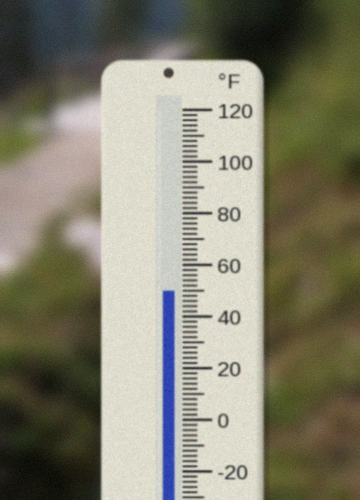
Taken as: value=50 unit=°F
